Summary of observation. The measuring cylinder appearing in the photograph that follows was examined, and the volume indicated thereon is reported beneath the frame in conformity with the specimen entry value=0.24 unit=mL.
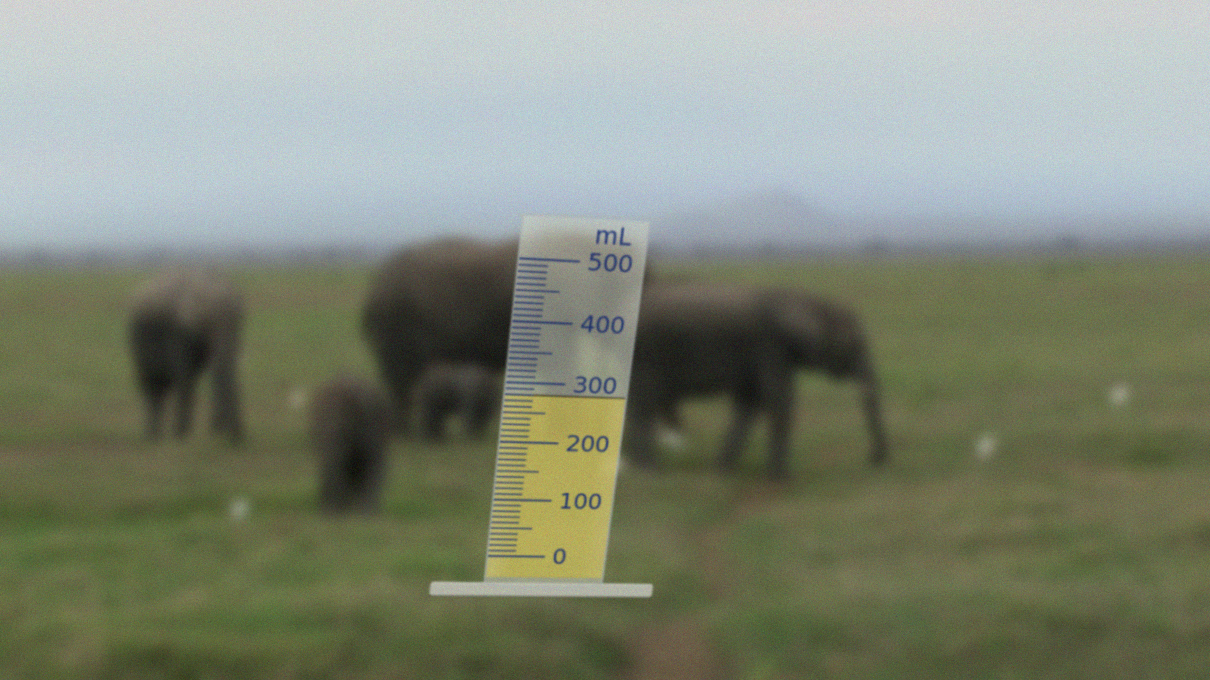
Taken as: value=280 unit=mL
